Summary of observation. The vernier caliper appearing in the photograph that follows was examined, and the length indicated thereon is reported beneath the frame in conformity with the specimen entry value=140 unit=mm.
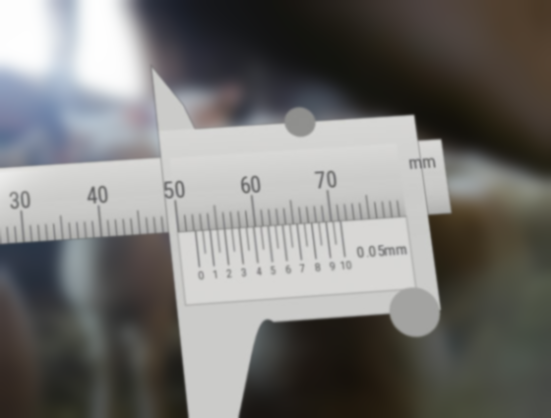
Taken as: value=52.2 unit=mm
